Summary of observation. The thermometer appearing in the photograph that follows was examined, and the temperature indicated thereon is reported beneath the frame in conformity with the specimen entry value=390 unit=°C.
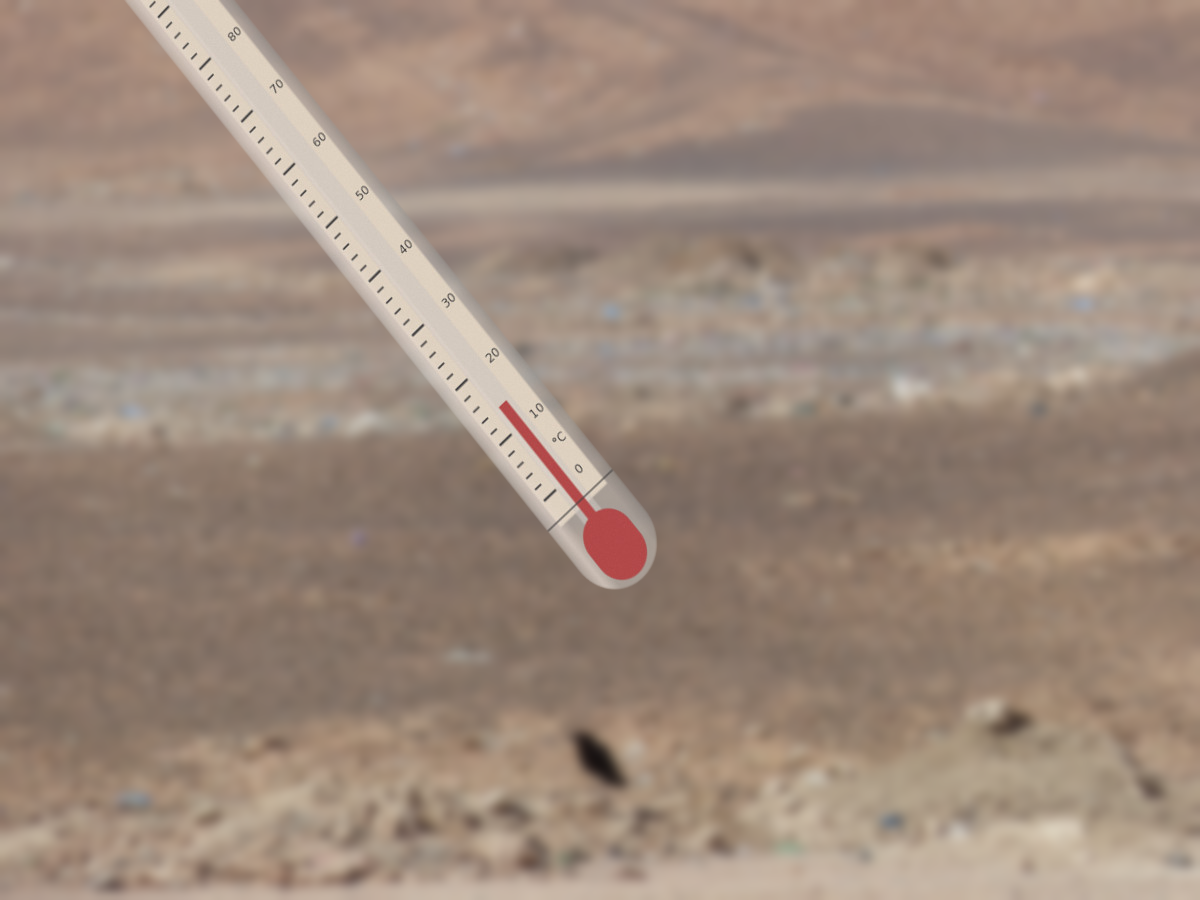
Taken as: value=14 unit=°C
